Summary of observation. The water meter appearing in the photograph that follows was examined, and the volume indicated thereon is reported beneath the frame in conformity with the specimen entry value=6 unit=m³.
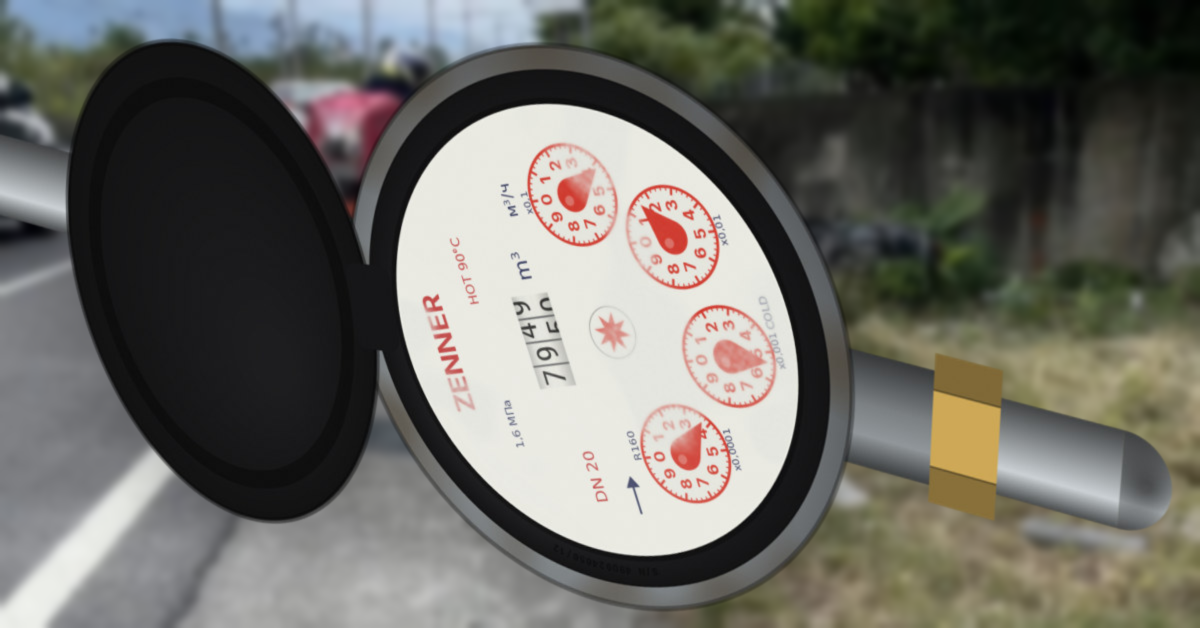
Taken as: value=7949.4153 unit=m³
